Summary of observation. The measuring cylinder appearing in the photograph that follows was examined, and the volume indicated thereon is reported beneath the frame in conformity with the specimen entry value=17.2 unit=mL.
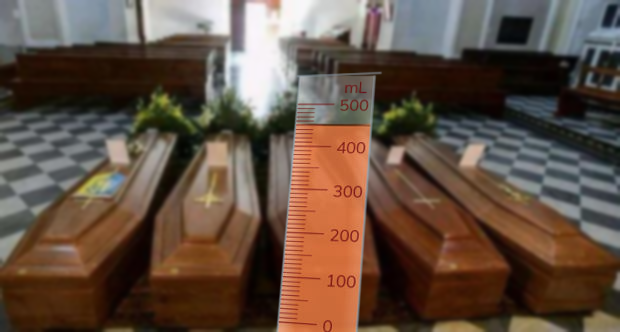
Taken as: value=450 unit=mL
